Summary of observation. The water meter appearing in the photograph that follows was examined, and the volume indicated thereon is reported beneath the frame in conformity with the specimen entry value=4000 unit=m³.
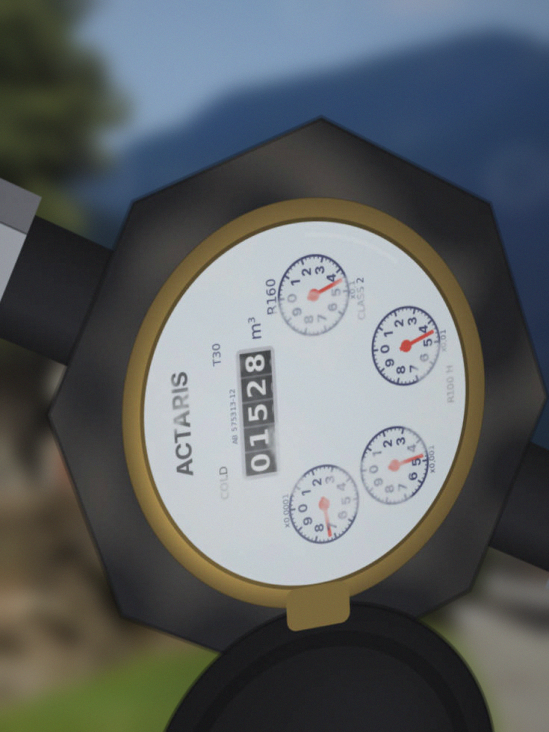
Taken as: value=1528.4447 unit=m³
